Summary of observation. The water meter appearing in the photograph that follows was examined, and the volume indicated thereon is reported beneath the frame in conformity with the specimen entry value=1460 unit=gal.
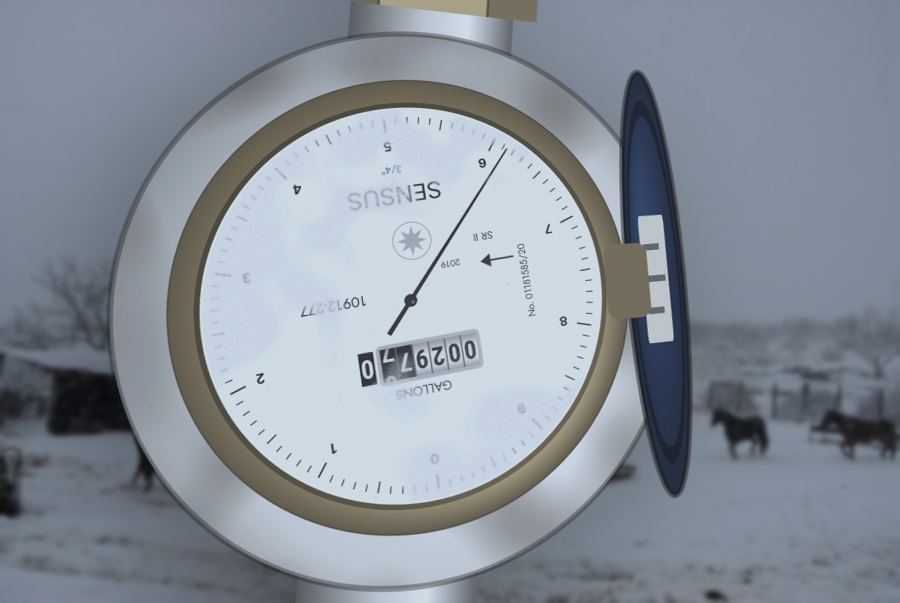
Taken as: value=29766.1 unit=gal
